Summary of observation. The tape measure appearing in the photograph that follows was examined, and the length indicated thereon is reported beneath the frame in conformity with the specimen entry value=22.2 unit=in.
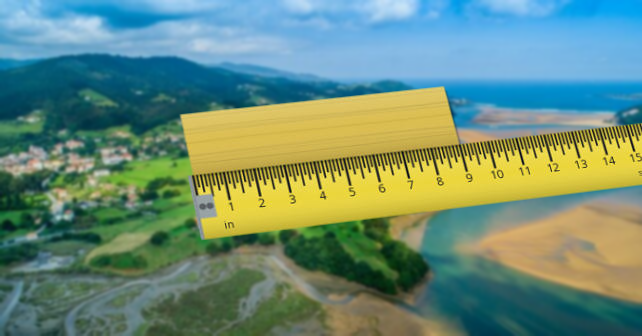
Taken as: value=9 unit=in
